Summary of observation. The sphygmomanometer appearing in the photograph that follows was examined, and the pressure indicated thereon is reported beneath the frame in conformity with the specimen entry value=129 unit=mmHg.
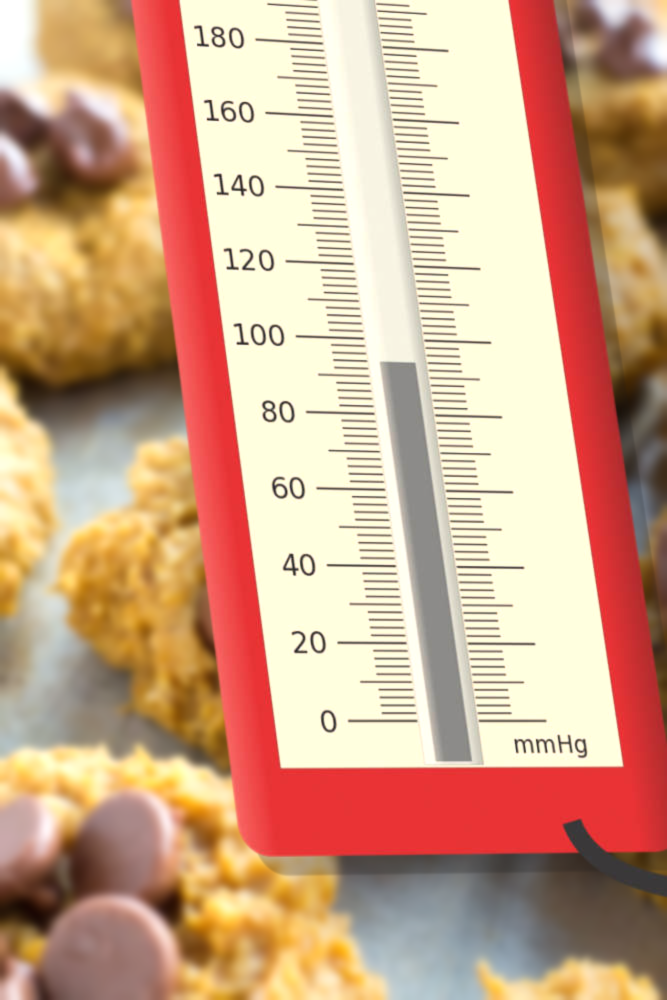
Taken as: value=94 unit=mmHg
